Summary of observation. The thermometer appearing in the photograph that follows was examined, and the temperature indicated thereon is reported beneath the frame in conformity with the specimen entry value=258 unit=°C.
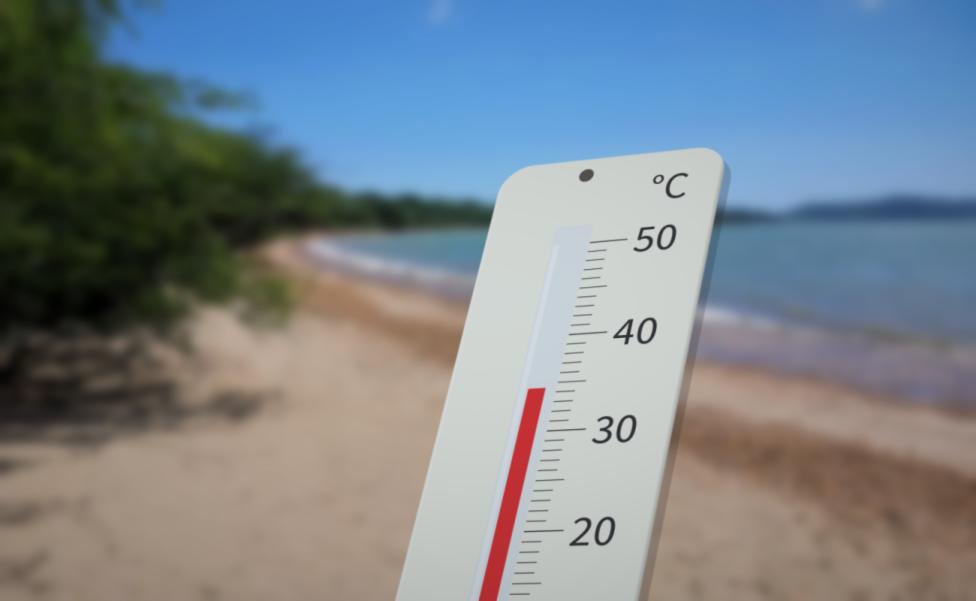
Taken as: value=34.5 unit=°C
